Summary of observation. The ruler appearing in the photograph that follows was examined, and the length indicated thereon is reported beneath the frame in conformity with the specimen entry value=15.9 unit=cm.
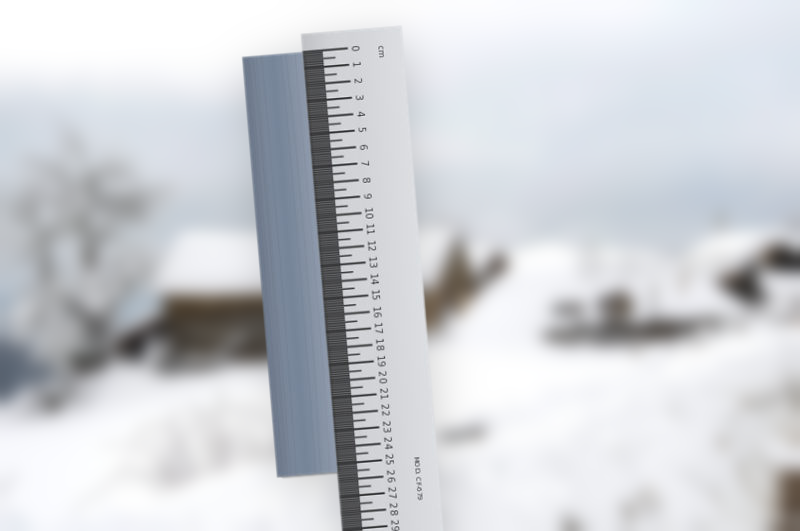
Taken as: value=25.5 unit=cm
